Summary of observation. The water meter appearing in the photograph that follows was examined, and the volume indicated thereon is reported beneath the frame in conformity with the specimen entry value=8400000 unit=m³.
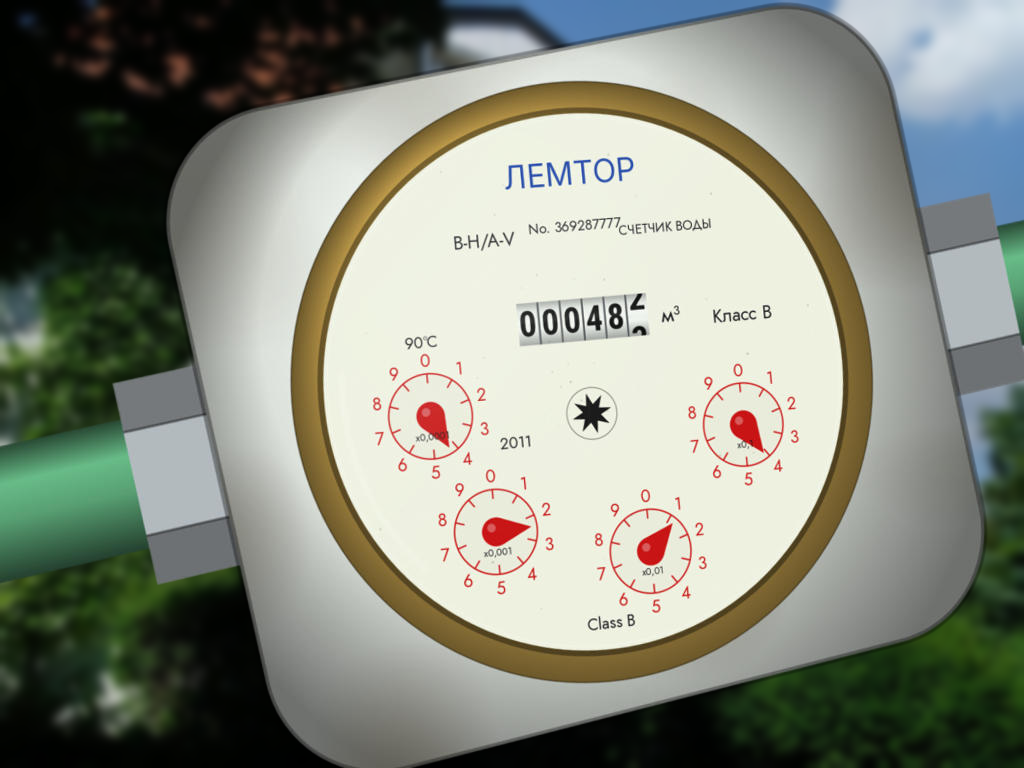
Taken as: value=482.4124 unit=m³
